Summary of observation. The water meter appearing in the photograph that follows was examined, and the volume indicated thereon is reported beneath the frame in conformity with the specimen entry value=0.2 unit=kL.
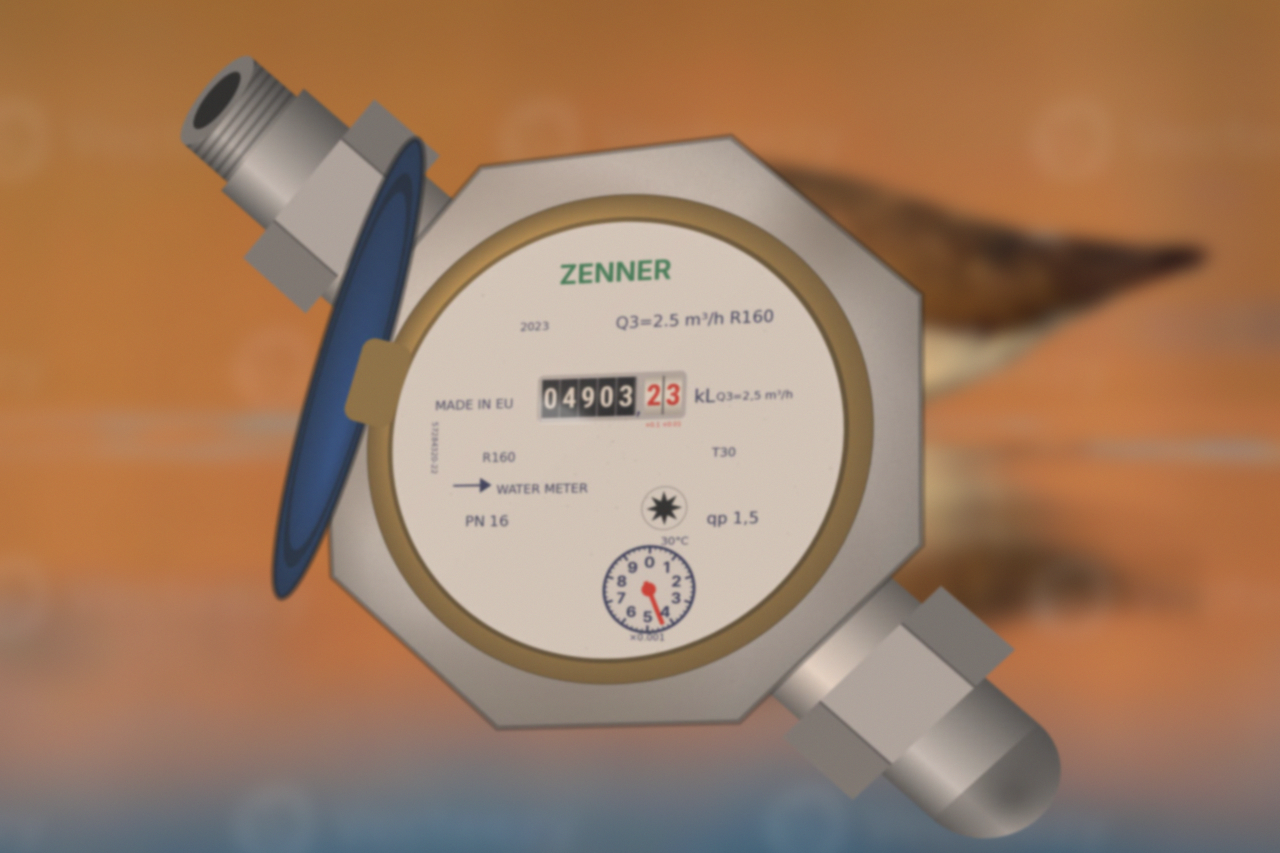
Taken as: value=4903.234 unit=kL
